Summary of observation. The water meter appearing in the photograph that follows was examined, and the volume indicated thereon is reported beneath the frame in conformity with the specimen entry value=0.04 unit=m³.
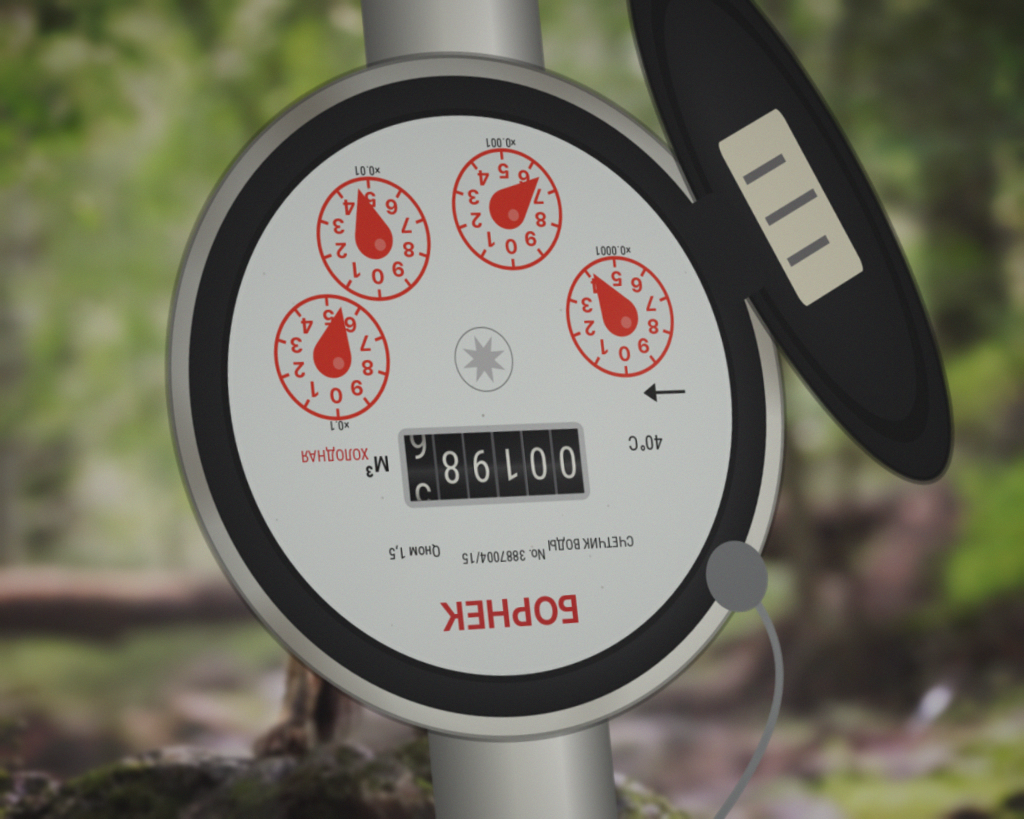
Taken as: value=1985.5464 unit=m³
